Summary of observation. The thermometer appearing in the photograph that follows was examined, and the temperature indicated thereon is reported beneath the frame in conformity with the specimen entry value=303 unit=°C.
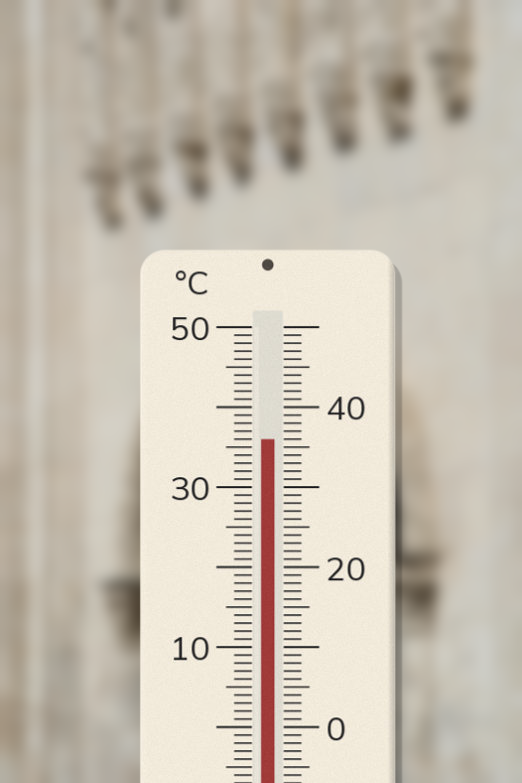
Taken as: value=36 unit=°C
